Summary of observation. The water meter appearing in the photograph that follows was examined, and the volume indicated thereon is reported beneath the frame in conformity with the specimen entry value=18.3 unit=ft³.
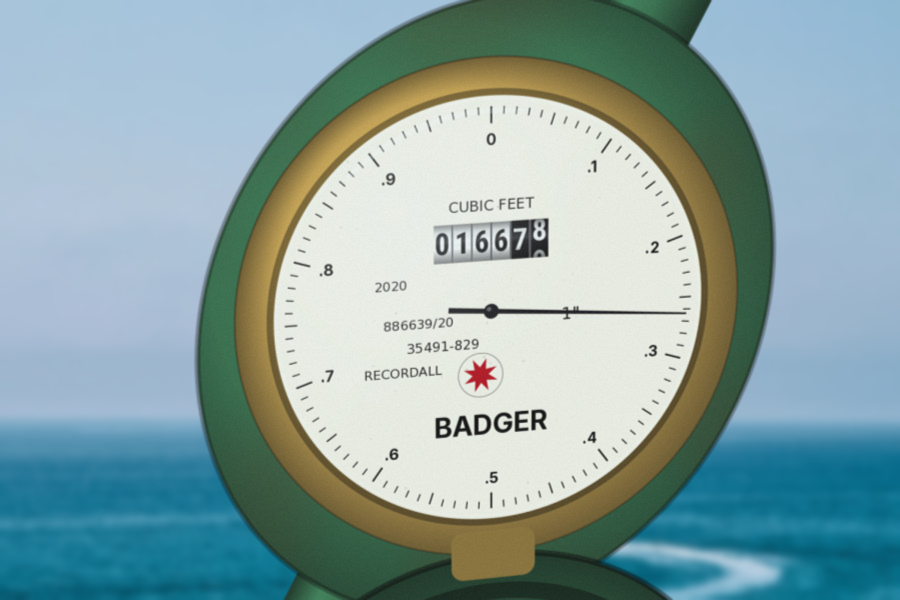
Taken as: value=16678.26 unit=ft³
